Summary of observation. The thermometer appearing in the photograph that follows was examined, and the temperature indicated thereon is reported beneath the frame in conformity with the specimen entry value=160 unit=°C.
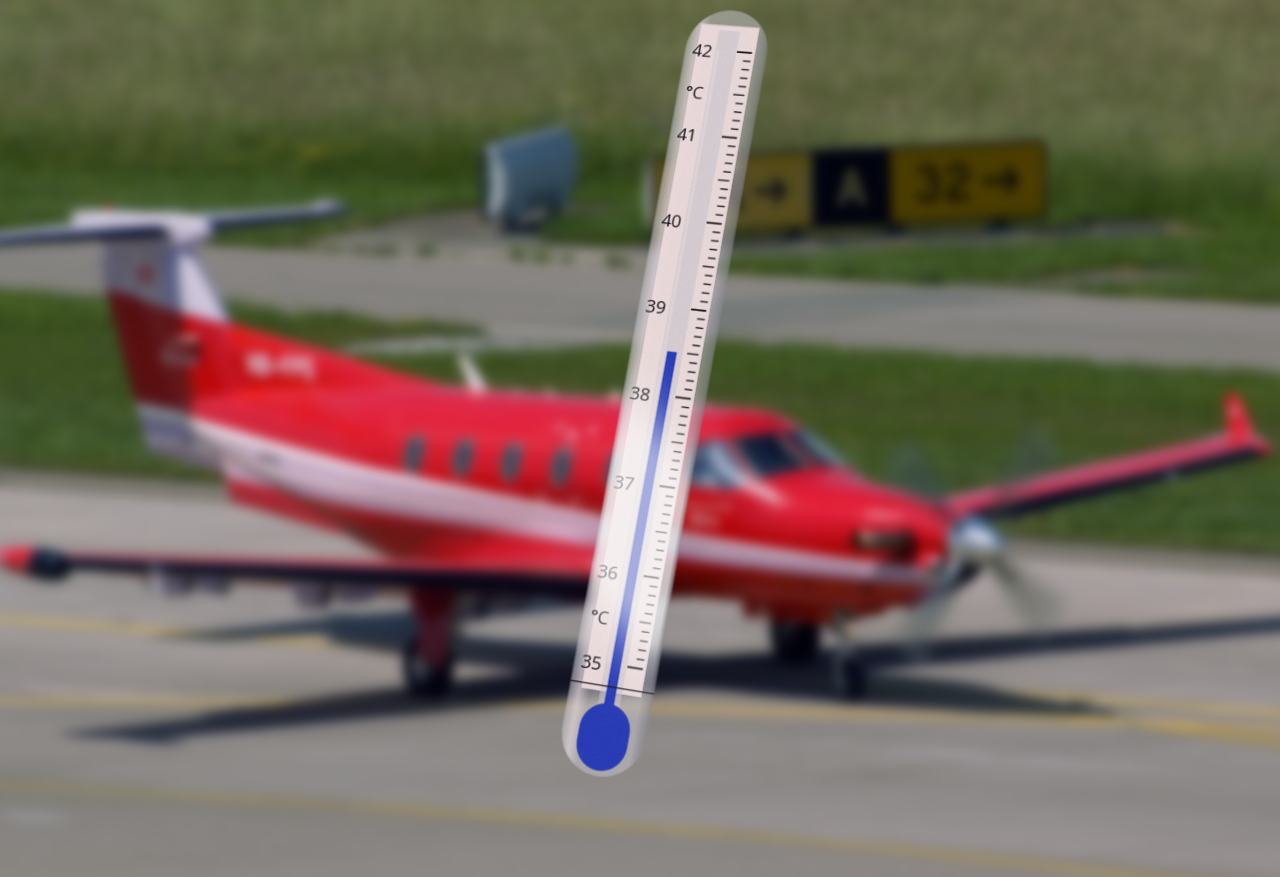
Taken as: value=38.5 unit=°C
